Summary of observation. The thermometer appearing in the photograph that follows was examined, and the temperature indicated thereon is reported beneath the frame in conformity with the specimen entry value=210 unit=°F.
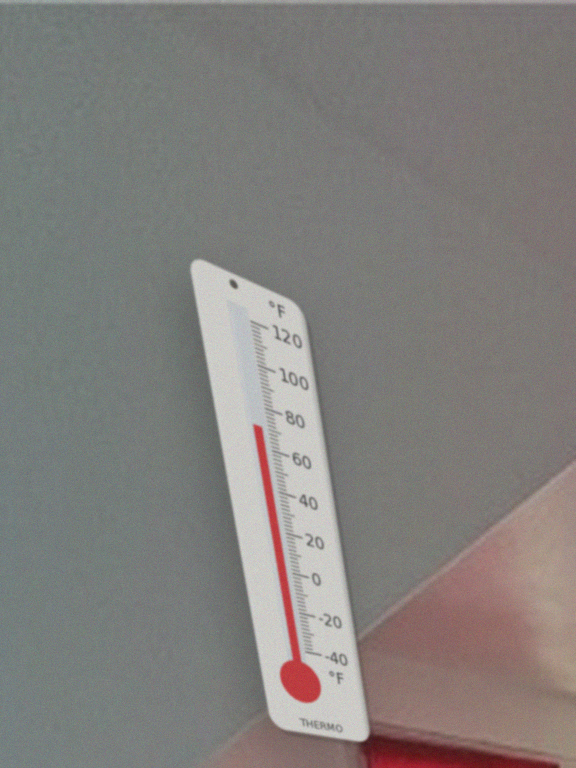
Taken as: value=70 unit=°F
